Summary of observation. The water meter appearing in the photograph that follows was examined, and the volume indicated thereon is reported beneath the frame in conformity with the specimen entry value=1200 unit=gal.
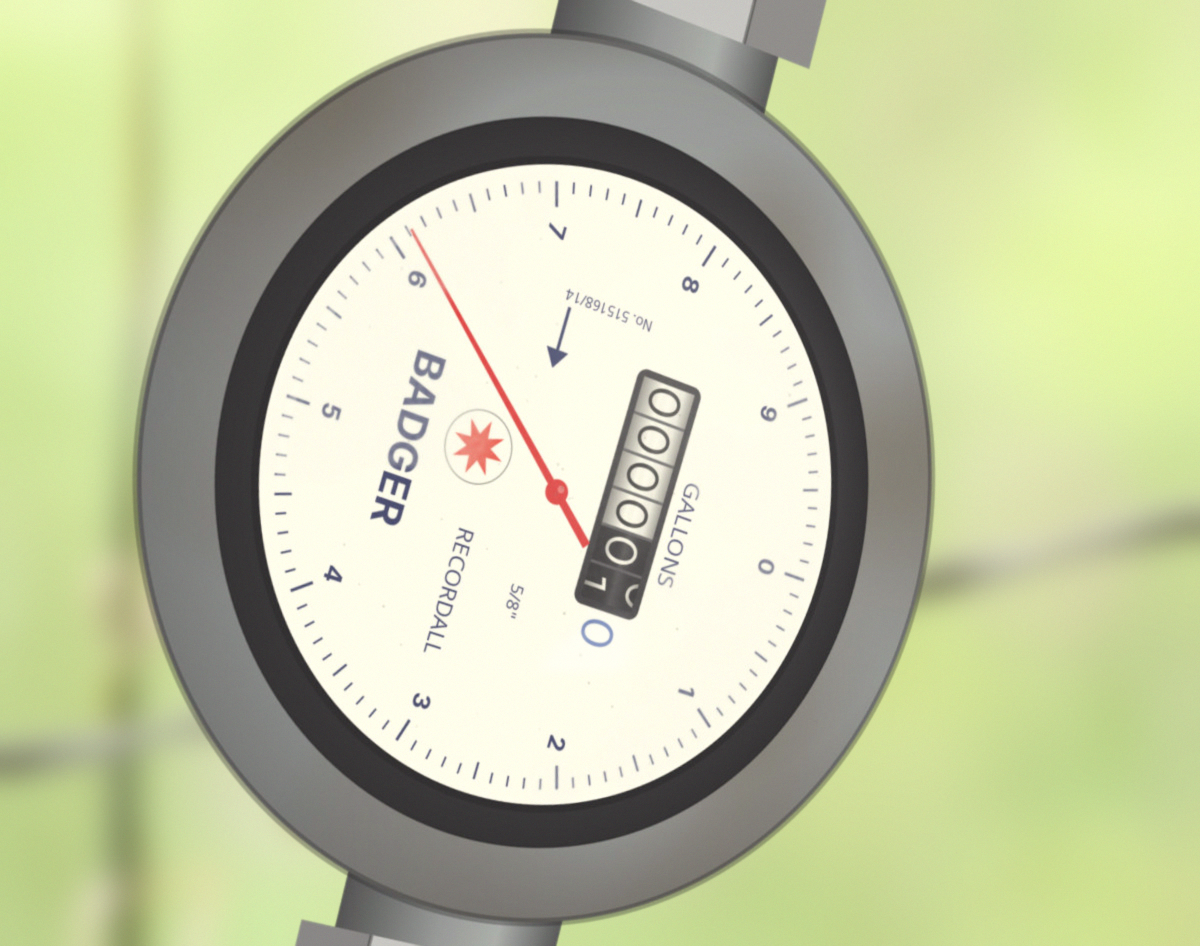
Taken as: value=6.1 unit=gal
